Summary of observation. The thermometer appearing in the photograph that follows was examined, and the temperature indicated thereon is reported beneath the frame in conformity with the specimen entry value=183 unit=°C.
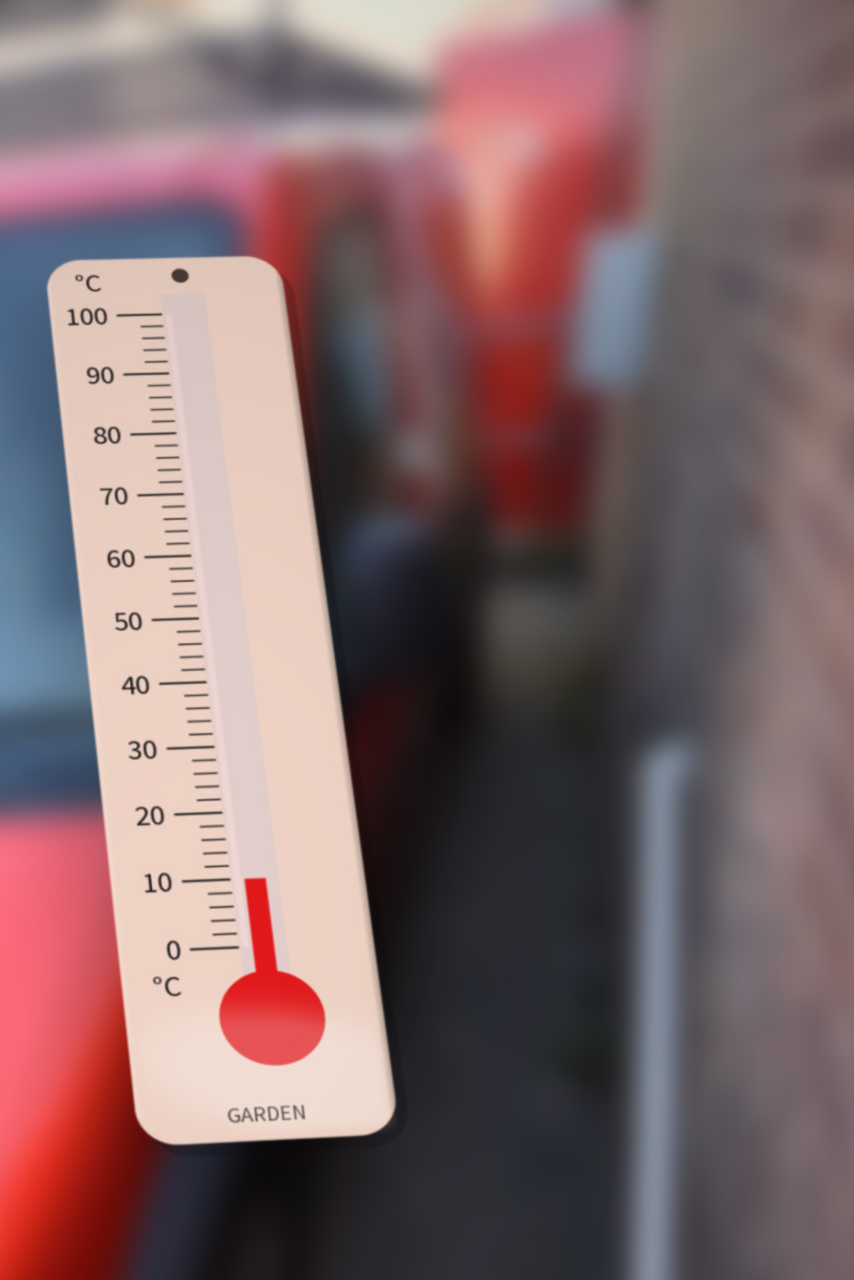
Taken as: value=10 unit=°C
